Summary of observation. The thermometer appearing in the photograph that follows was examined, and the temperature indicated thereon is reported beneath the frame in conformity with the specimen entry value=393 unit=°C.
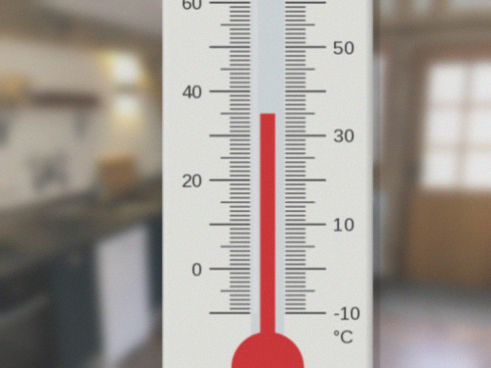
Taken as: value=35 unit=°C
